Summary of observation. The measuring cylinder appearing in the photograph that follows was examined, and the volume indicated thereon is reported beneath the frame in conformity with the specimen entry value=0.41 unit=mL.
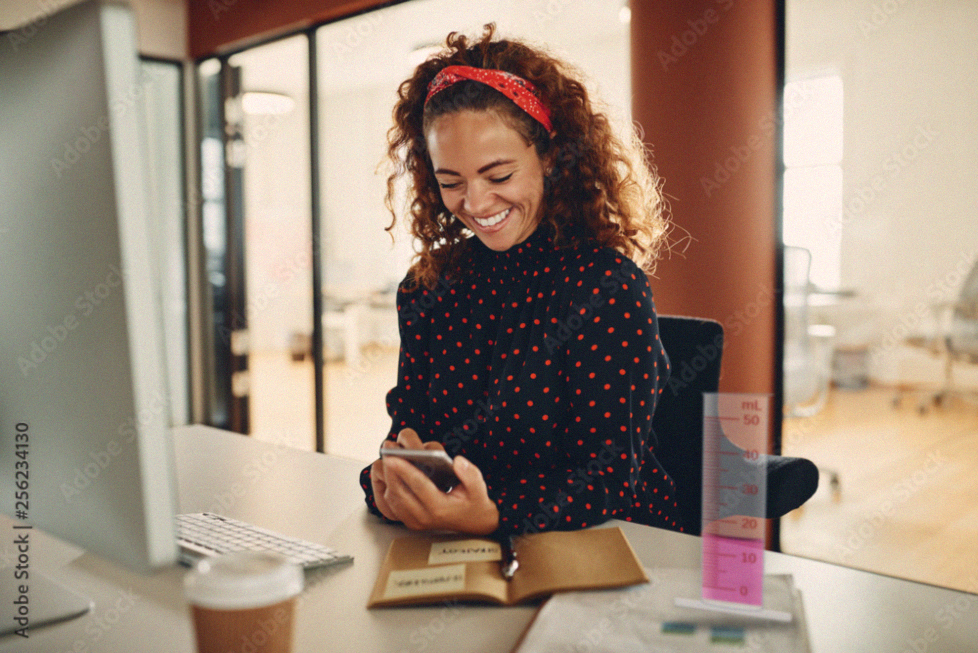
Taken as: value=15 unit=mL
